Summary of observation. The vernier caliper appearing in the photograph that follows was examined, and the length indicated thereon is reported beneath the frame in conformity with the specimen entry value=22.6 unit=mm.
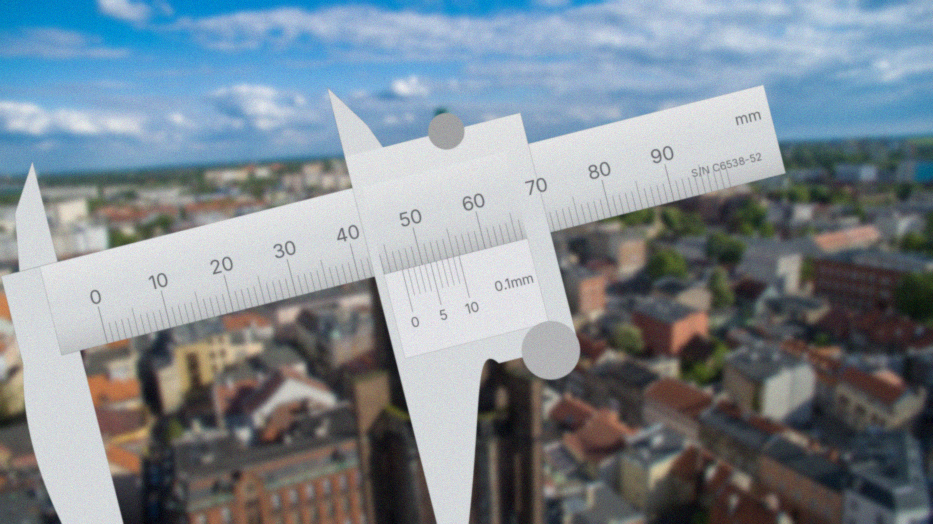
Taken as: value=46.8 unit=mm
